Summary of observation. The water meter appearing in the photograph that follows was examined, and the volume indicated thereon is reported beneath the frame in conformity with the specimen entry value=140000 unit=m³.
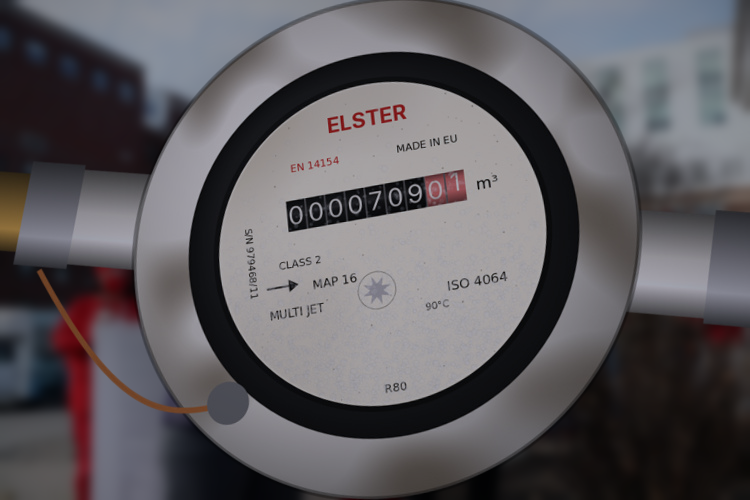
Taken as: value=709.01 unit=m³
